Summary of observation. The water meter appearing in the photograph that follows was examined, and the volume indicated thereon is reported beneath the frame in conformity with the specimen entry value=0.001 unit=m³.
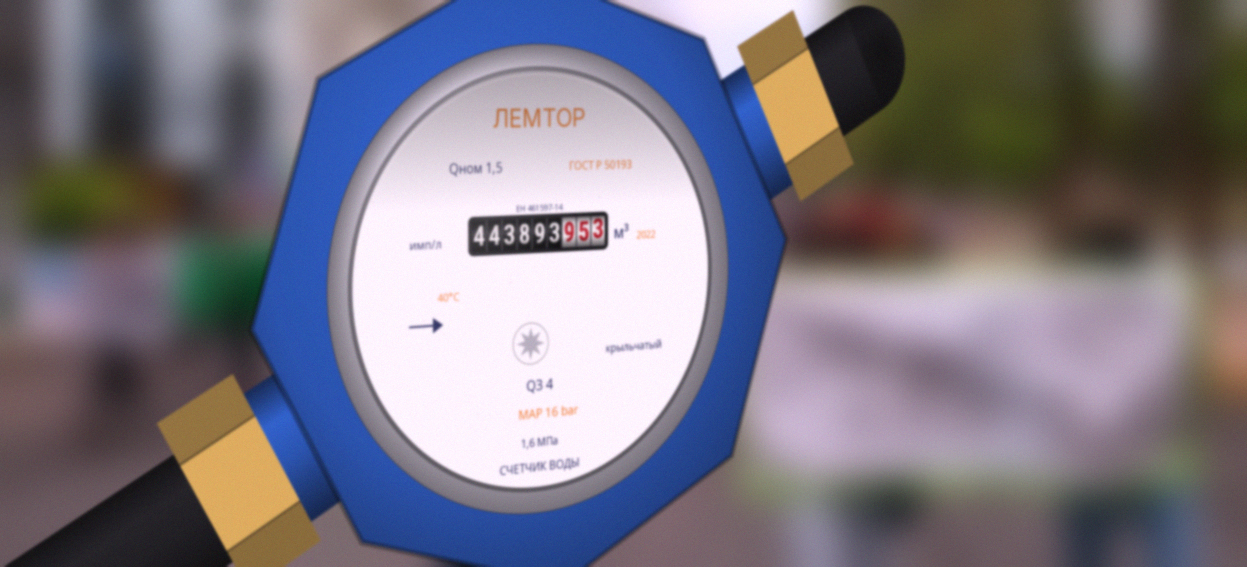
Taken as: value=443893.953 unit=m³
